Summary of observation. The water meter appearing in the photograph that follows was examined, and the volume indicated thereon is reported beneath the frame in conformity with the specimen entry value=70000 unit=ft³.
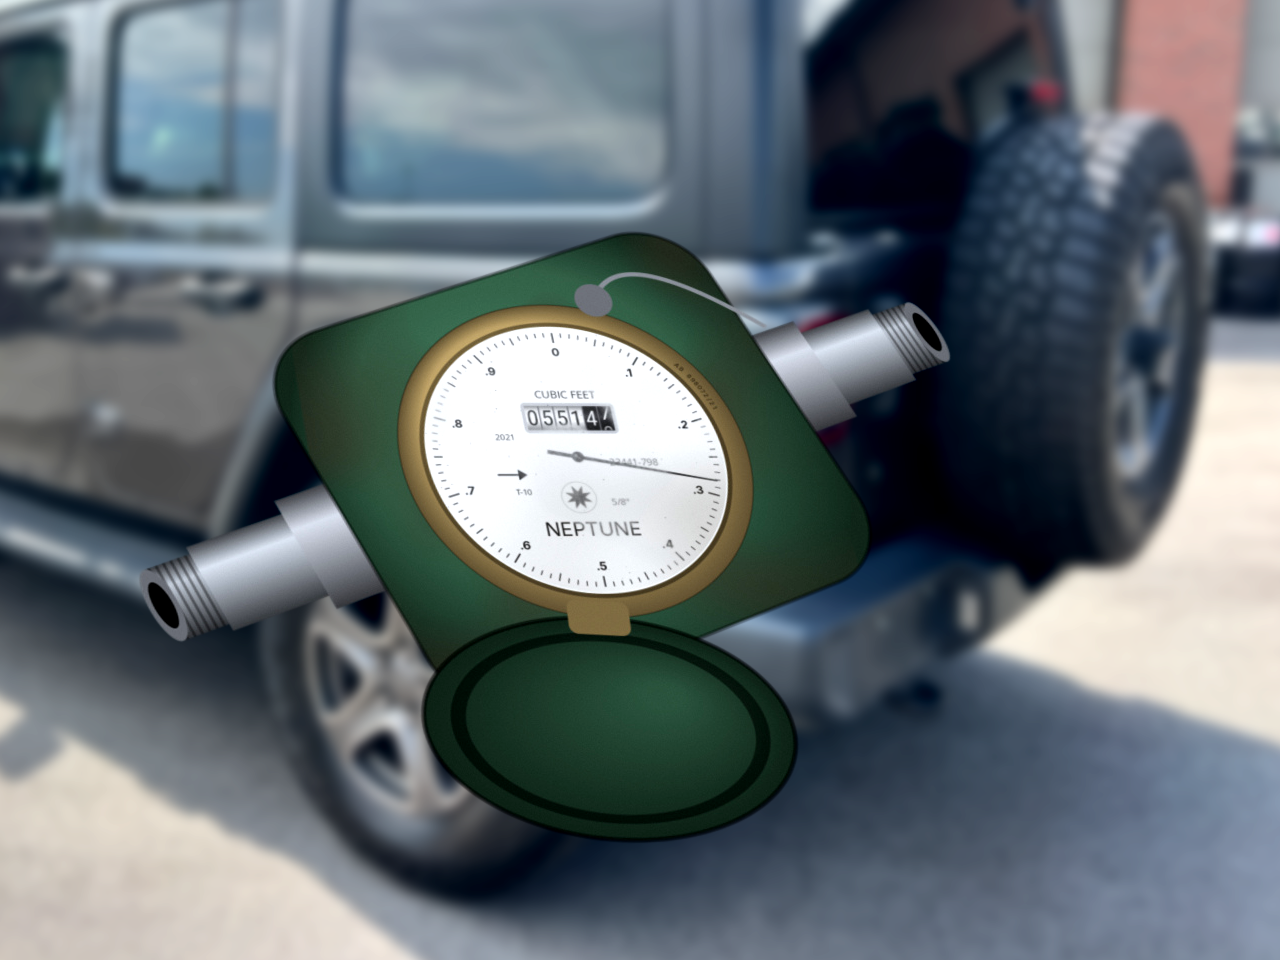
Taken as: value=55147.28 unit=ft³
